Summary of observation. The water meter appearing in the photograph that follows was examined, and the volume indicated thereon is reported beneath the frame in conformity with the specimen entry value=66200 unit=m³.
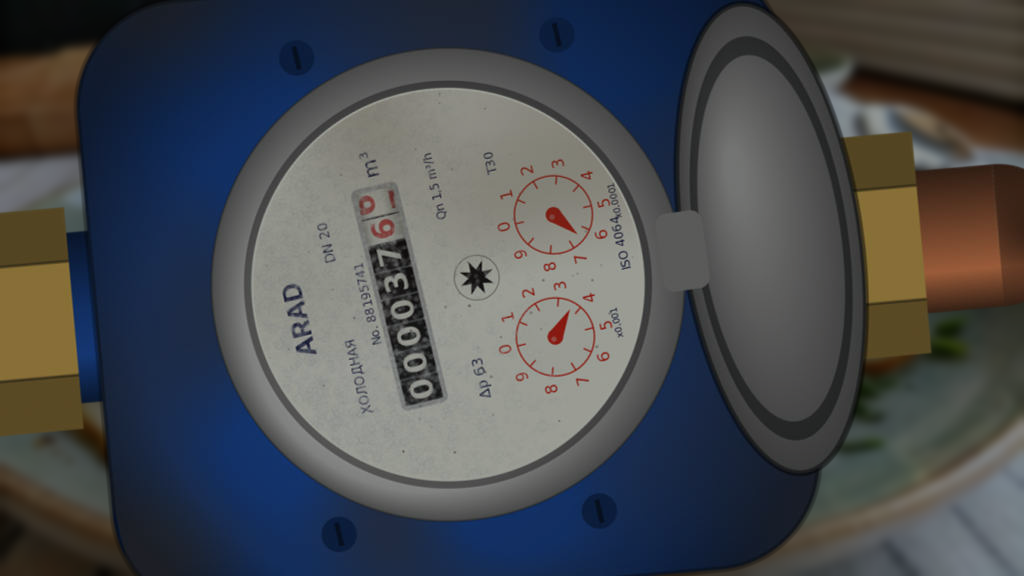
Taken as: value=37.6636 unit=m³
